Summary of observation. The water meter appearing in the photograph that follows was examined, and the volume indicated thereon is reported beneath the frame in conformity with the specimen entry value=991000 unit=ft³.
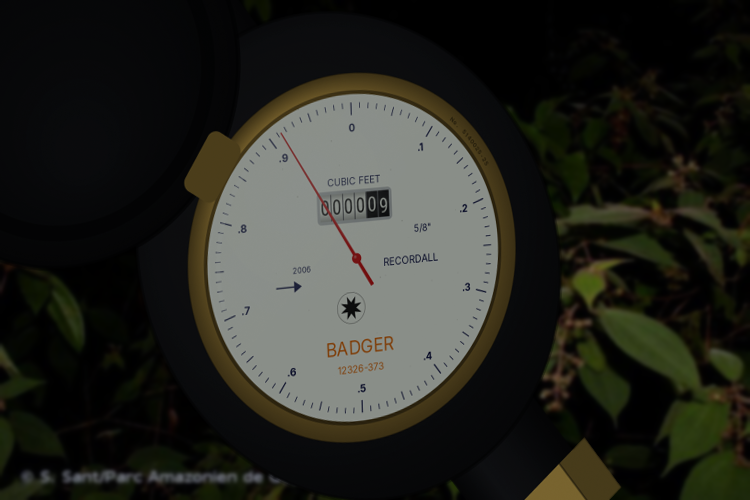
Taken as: value=8.91 unit=ft³
